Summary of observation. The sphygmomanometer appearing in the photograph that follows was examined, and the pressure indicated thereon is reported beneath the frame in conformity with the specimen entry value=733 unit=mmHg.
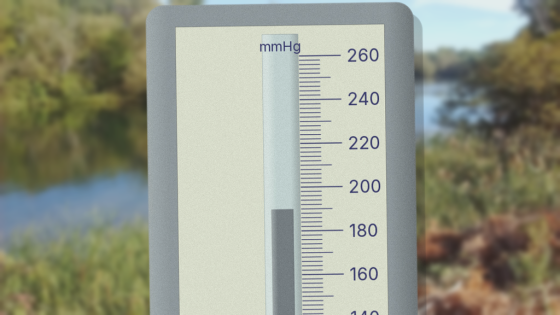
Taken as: value=190 unit=mmHg
